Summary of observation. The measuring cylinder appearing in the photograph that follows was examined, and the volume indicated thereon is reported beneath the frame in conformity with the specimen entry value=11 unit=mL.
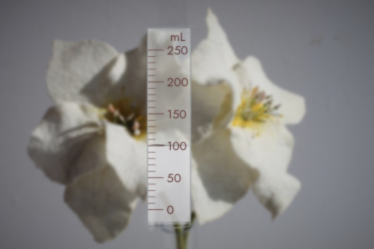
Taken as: value=100 unit=mL
